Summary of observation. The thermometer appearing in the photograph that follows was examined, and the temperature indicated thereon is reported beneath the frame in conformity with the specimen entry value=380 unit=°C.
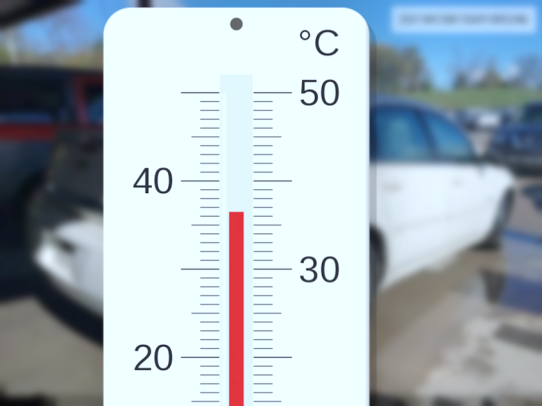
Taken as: value=36.5 unit=°C
